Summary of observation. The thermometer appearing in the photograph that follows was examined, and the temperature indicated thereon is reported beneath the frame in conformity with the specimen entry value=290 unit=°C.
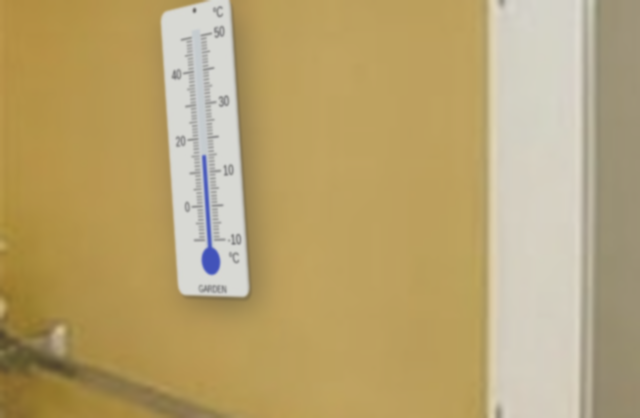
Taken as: value=15 unit=°C
